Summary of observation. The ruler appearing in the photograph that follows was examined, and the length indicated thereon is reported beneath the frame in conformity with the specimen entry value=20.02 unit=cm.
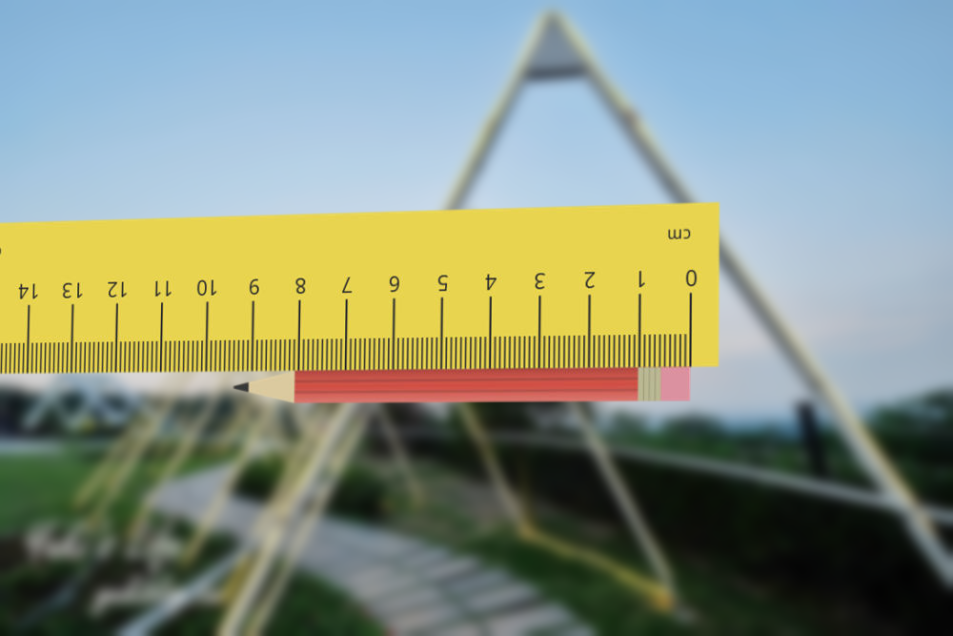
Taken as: value=9.4 unit=cm
